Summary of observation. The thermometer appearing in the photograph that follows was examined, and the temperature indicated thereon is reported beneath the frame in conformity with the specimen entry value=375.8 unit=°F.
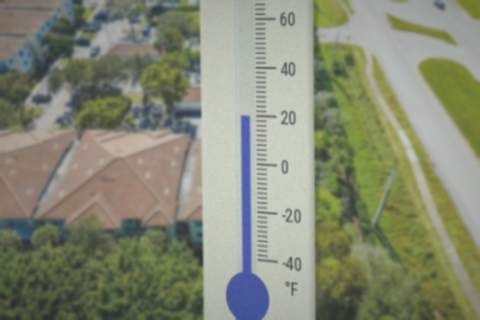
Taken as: value=20 unit=°F
